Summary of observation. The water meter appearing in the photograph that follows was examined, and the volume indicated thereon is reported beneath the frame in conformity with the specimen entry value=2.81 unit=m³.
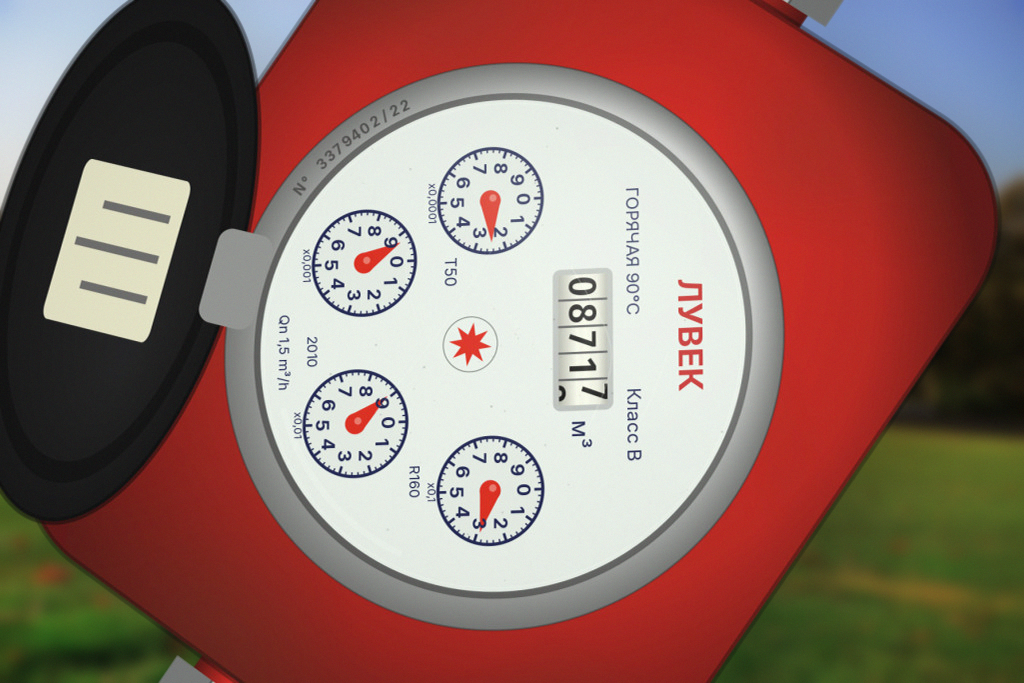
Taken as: value=8717.2892 unit=m³
